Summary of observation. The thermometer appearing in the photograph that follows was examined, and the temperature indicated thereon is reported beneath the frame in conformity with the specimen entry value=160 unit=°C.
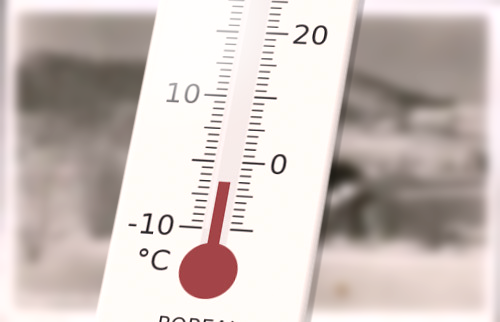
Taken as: value=-3 unit=°C
